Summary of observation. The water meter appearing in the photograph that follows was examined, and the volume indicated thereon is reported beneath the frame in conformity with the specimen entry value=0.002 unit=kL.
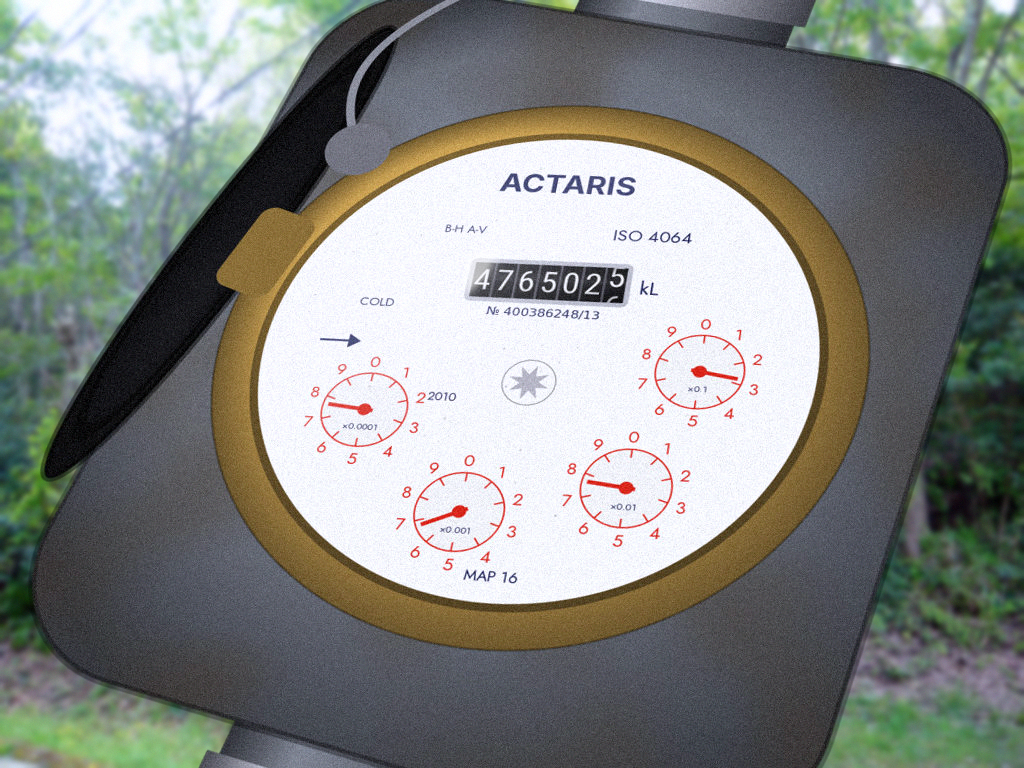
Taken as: value=4765025.2767 unit=kL
